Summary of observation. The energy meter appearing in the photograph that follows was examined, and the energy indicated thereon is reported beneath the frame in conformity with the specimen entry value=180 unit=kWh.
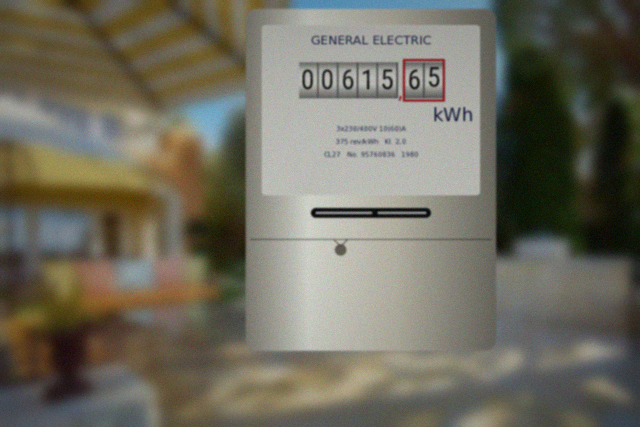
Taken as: value=615.65 unit=kWh
